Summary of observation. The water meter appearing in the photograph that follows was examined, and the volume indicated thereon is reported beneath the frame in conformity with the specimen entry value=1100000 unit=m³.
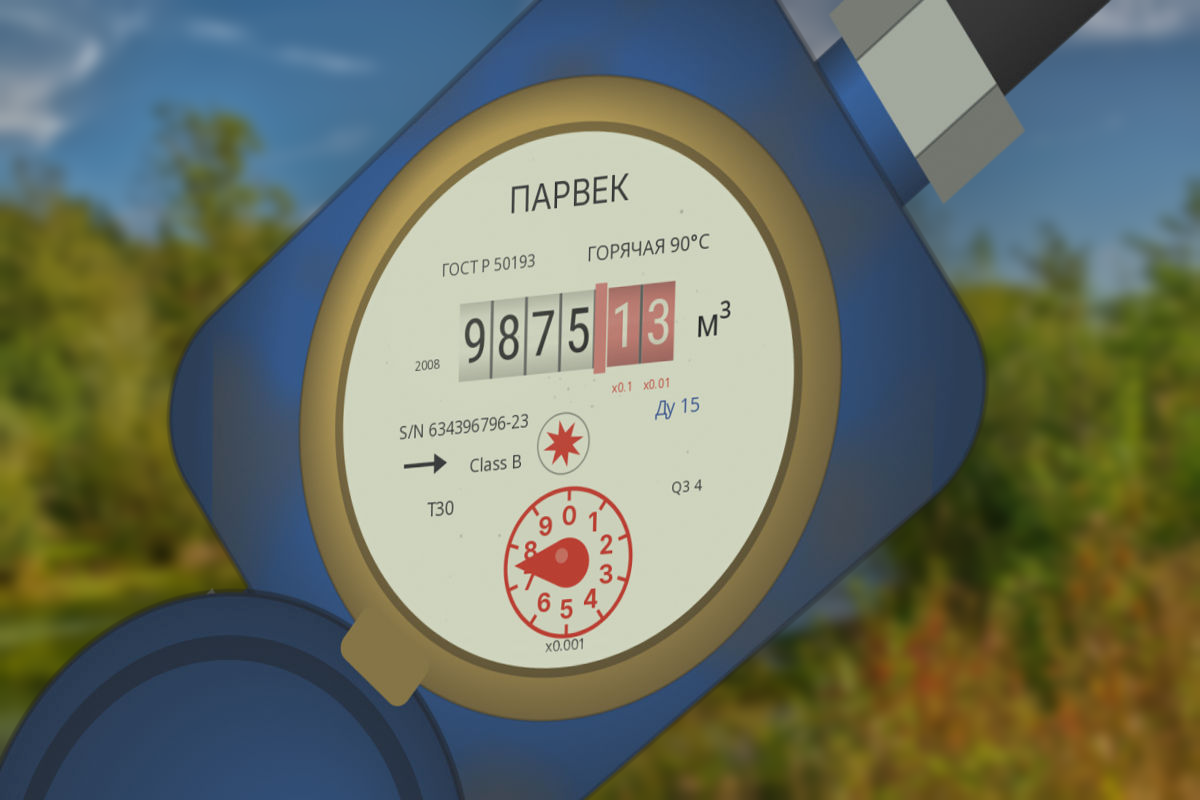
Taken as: value=9875.137 unit=m³
